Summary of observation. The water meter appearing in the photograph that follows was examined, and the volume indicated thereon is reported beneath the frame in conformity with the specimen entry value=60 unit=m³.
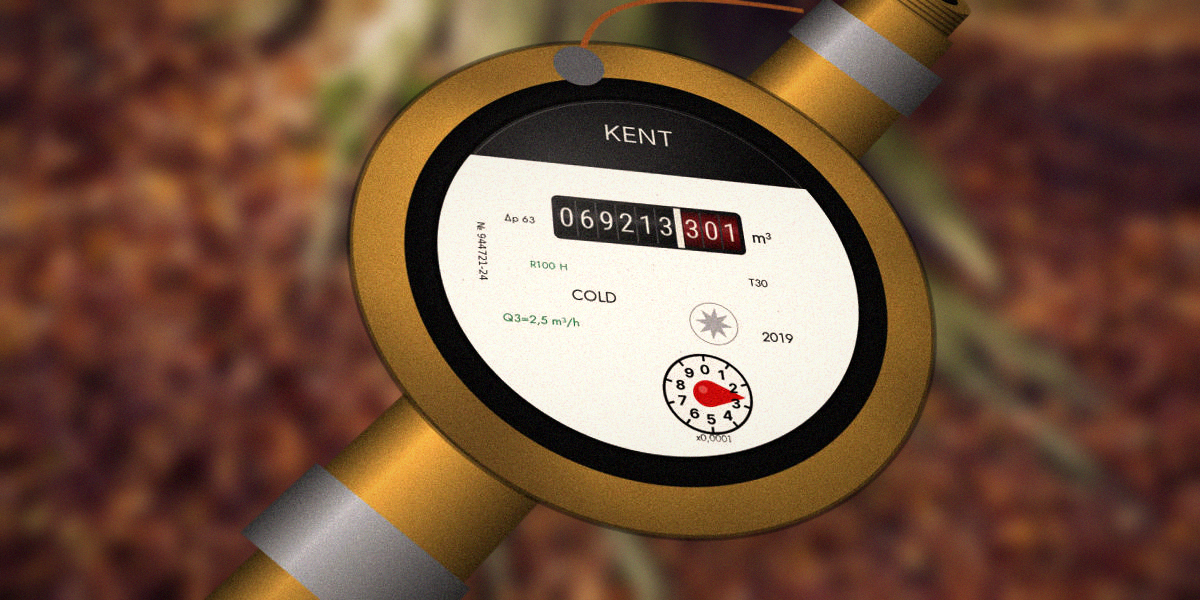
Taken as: value=69213.3012 unit=m³
